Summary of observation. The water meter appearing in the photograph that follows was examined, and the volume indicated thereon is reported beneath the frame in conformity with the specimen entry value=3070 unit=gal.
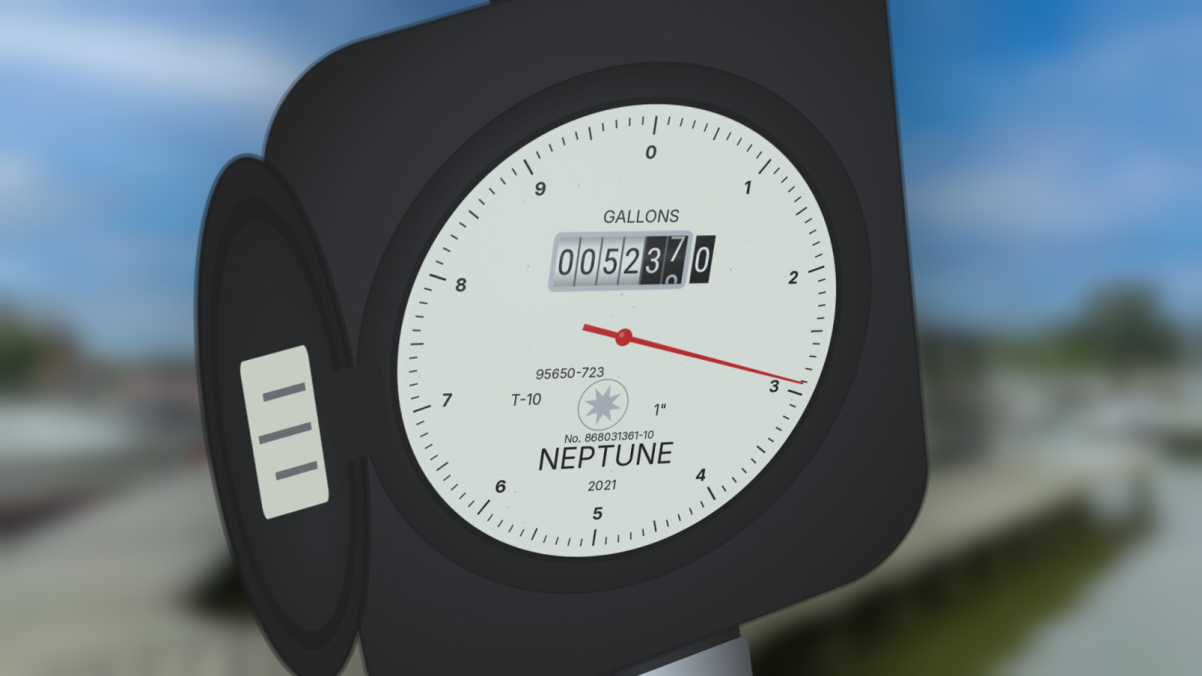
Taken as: value=52372.9 unit=gal
